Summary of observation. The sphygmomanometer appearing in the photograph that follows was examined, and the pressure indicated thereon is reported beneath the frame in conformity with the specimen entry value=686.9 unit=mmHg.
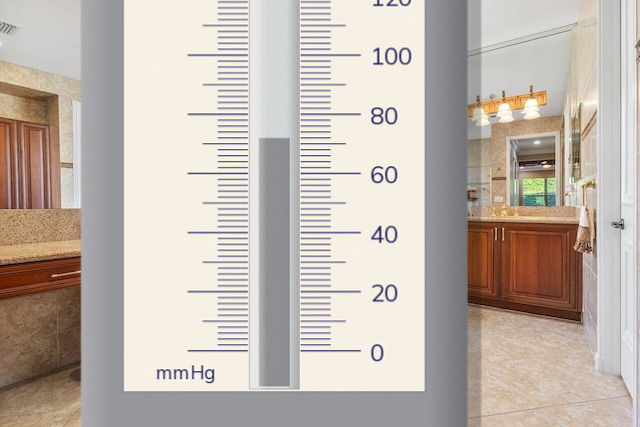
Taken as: value=72 unit=mmHg
